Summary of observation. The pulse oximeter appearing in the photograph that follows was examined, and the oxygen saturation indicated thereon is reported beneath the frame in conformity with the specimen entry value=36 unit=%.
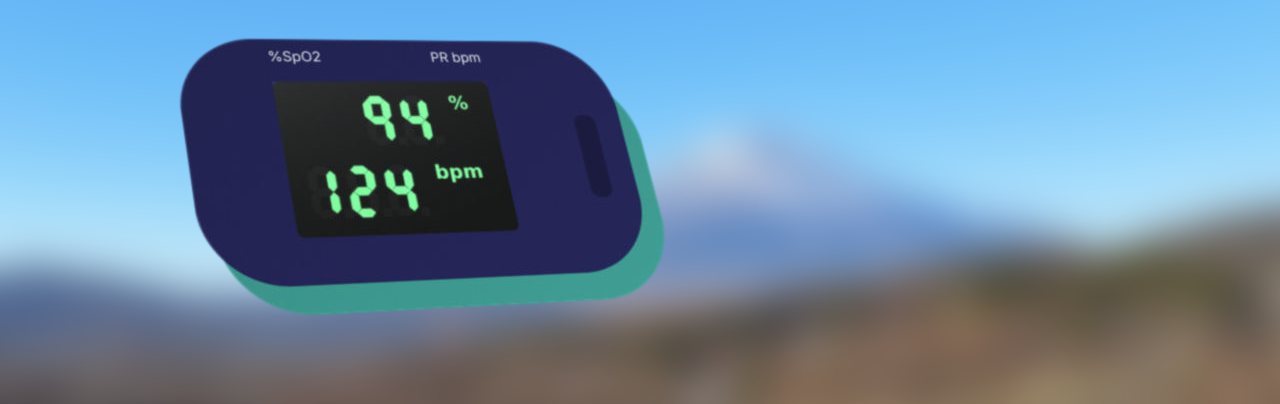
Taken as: value=94 unit=%
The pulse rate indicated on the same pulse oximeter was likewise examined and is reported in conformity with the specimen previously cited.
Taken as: value=124 unit=bpm
